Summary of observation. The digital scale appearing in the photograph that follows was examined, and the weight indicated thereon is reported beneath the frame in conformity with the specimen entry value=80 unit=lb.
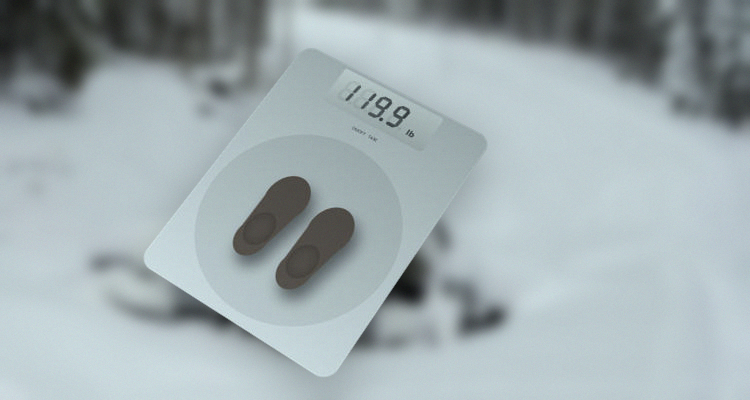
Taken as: value=119.9 unit=lb
